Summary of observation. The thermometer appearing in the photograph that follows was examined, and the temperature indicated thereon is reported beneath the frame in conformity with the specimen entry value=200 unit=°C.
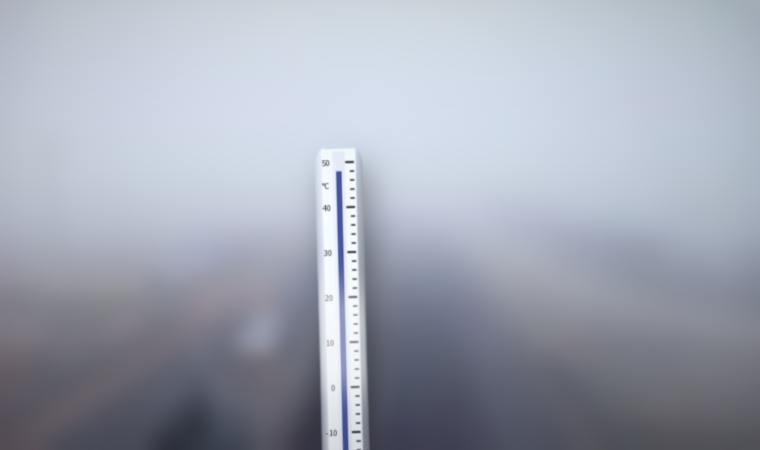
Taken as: value=48 unit=°C
